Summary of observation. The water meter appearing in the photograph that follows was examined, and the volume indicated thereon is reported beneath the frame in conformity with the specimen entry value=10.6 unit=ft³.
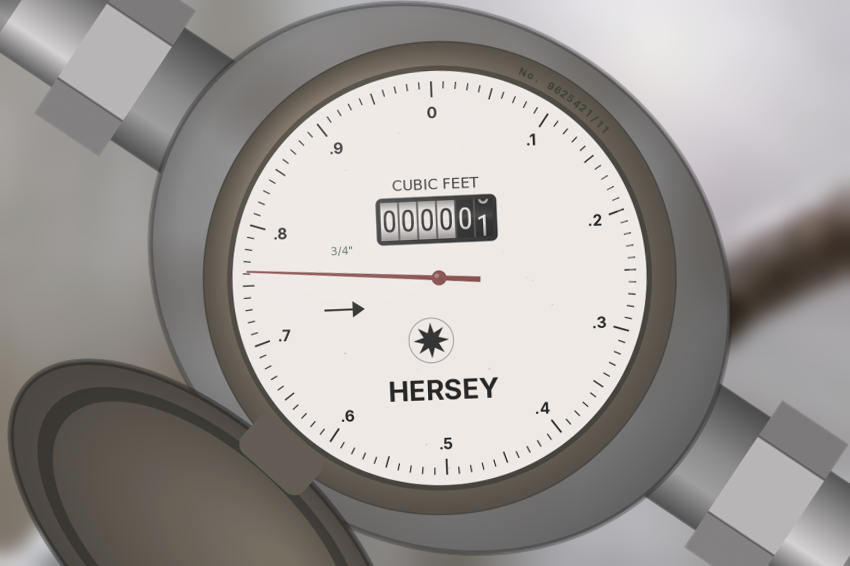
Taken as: value=0.76 unit=ft³
